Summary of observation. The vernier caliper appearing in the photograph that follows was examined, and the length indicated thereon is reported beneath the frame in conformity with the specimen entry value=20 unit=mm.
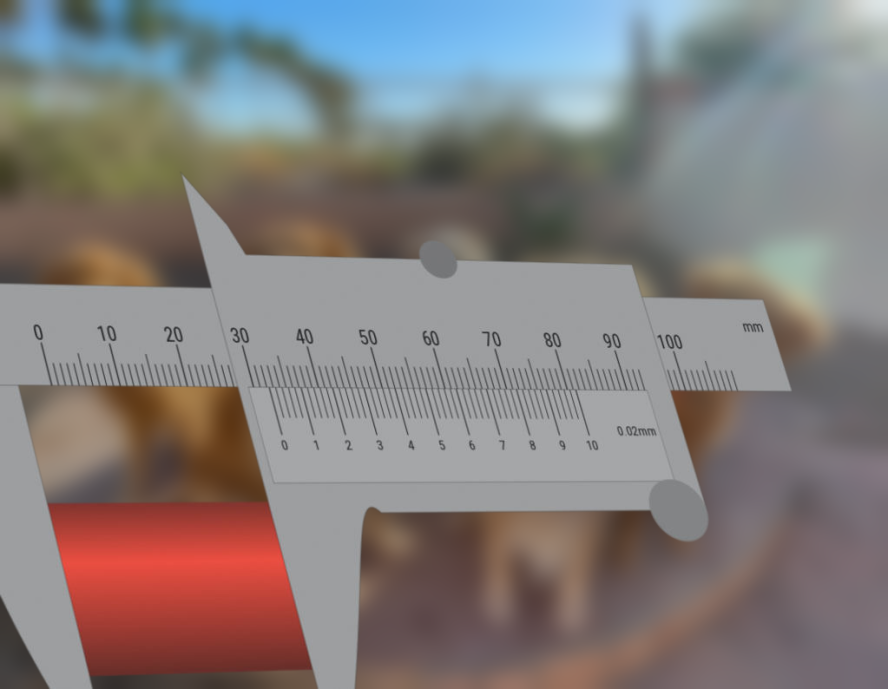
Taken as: value=32.4 unit=mm
